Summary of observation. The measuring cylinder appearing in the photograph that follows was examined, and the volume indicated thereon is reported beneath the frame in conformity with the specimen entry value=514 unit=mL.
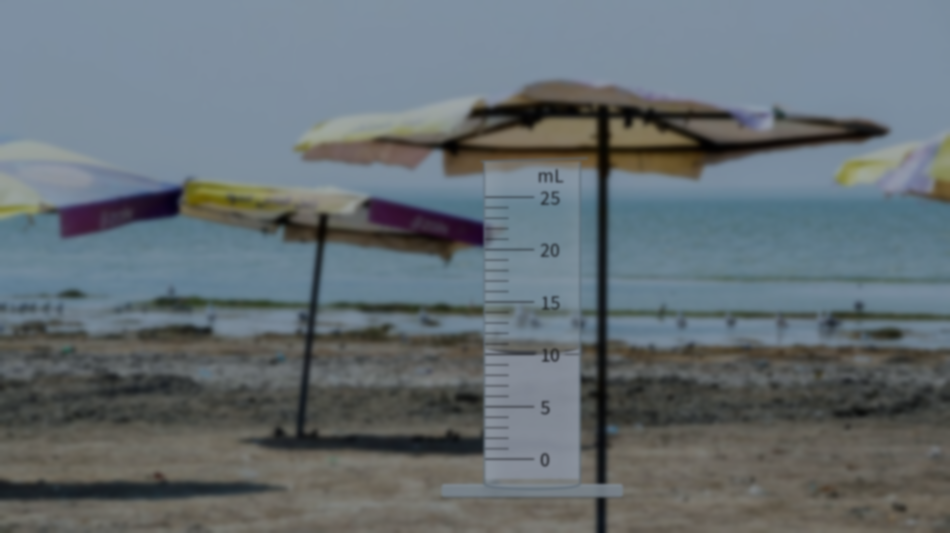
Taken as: value=10 unit=mL
